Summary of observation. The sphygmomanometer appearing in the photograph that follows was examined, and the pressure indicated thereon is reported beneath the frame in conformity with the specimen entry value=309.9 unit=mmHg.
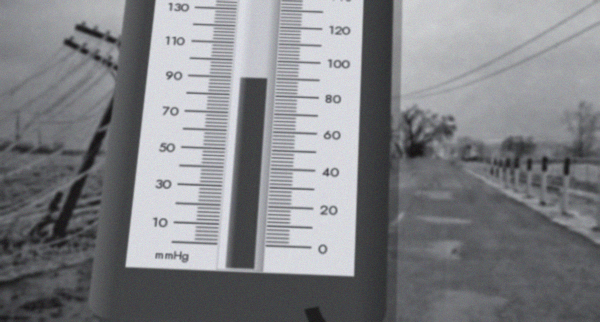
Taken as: value=90 unit=mmHg
